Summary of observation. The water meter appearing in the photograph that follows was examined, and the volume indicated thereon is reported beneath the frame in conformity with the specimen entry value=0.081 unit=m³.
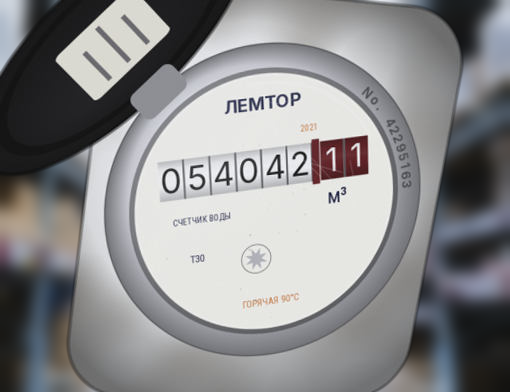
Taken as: value=54042.11 unit=m³
